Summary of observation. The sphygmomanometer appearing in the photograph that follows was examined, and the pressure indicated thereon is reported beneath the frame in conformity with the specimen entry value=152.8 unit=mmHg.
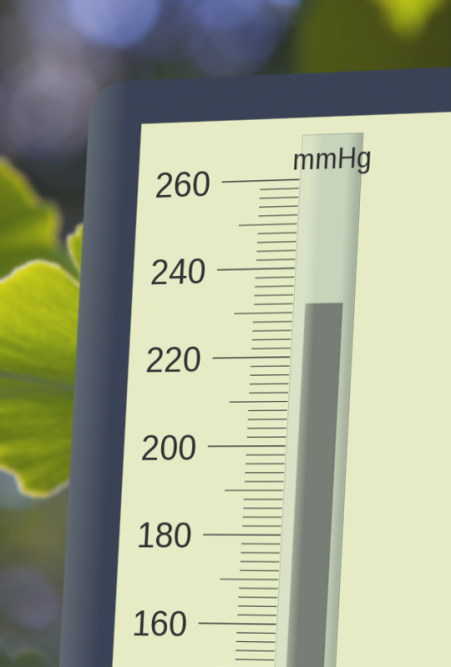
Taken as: value=232 unit=mmHg
